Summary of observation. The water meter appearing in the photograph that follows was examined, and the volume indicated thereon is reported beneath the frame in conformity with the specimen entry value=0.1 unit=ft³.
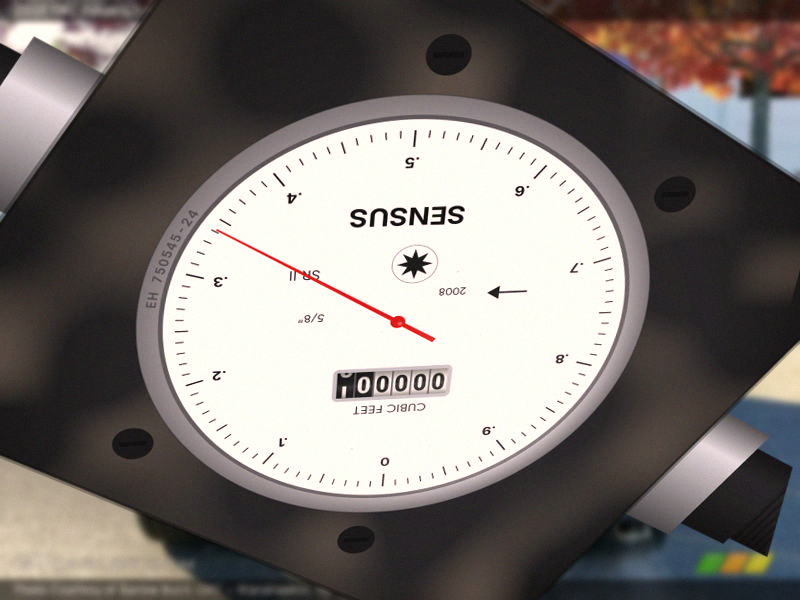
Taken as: value=1.34 unit=ft³
